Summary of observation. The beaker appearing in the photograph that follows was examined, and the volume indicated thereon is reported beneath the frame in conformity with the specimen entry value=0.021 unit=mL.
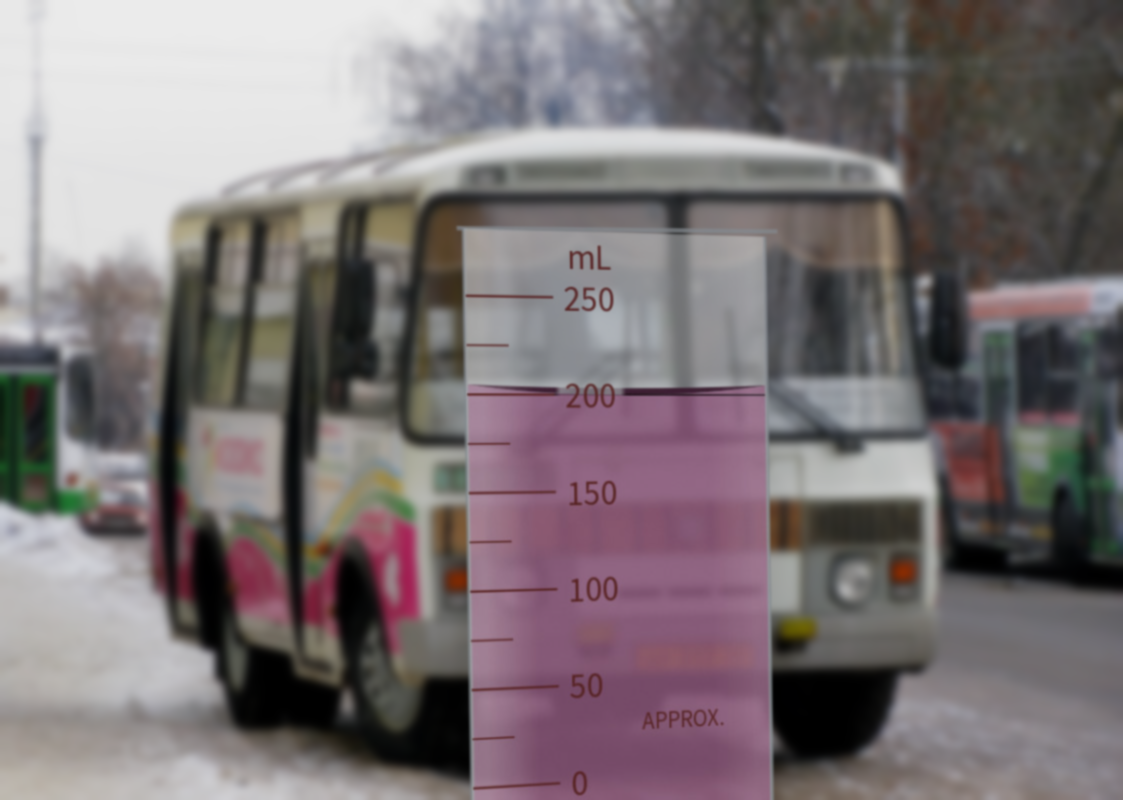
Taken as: value=200 unit=mL
